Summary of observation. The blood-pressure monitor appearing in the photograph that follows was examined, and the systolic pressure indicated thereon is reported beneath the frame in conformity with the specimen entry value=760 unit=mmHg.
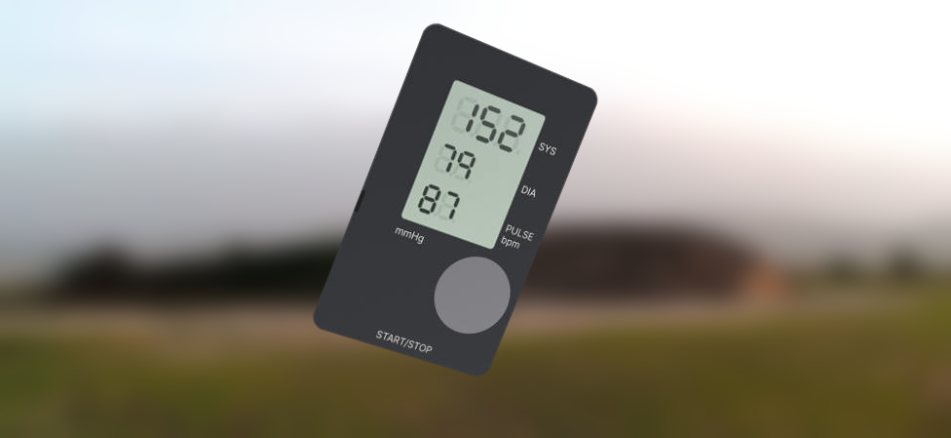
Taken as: value=152 unit=mmHg
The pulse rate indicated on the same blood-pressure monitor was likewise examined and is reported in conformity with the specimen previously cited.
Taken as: value=87 unit=bpm
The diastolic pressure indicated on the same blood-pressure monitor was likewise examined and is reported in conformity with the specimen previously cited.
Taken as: value=79 unit=mmHg
